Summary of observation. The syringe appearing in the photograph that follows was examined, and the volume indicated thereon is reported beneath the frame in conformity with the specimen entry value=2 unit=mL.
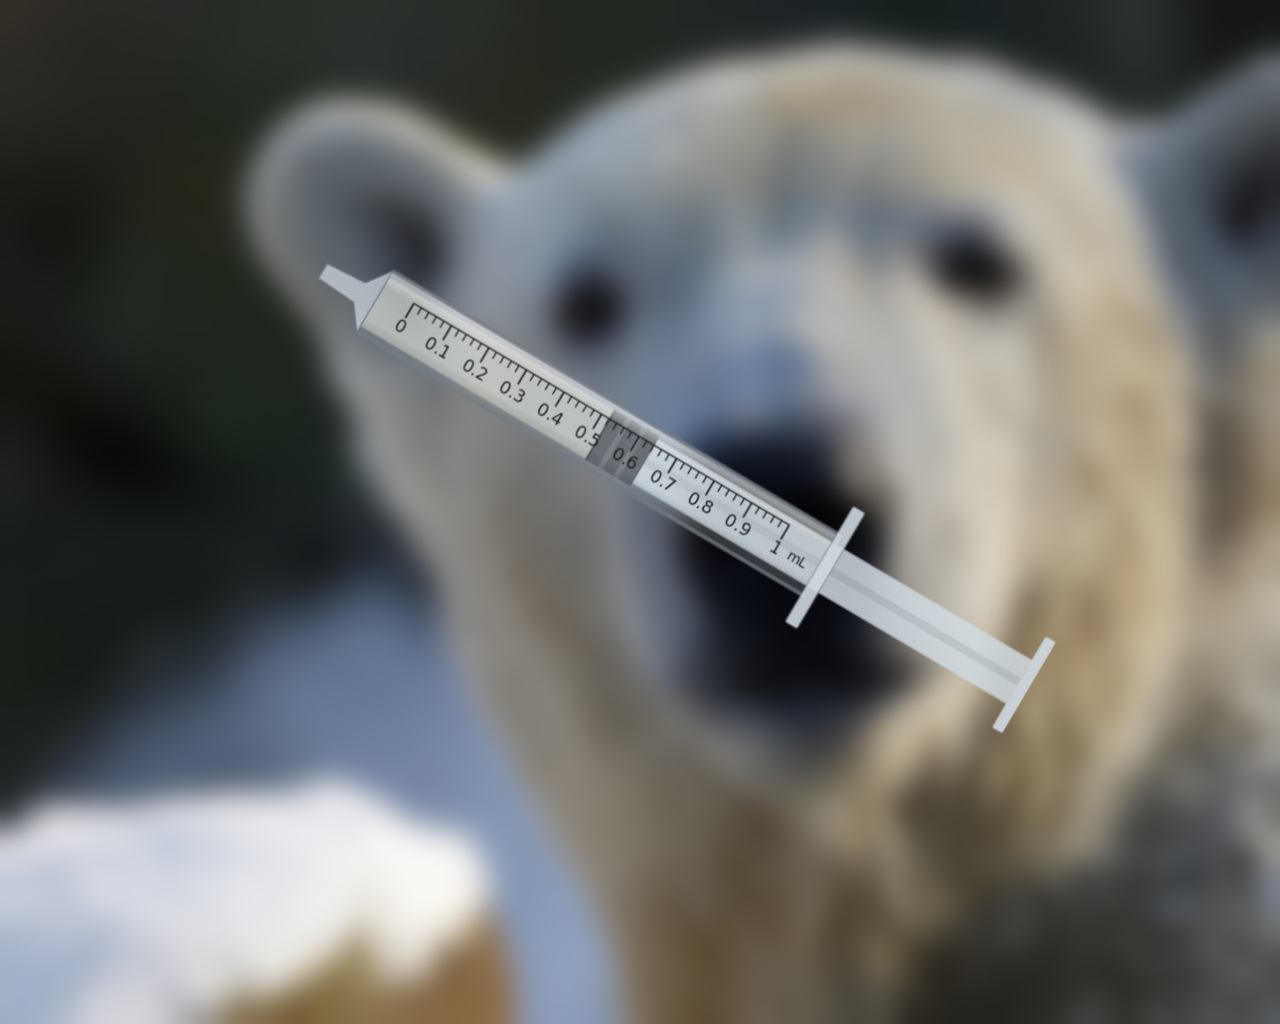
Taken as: value=0.52 unit=mL
